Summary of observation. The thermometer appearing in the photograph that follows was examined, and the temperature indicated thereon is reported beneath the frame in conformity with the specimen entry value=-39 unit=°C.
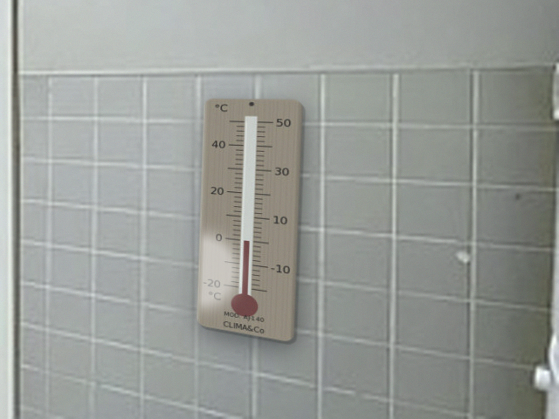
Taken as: value=0 unit=°C
